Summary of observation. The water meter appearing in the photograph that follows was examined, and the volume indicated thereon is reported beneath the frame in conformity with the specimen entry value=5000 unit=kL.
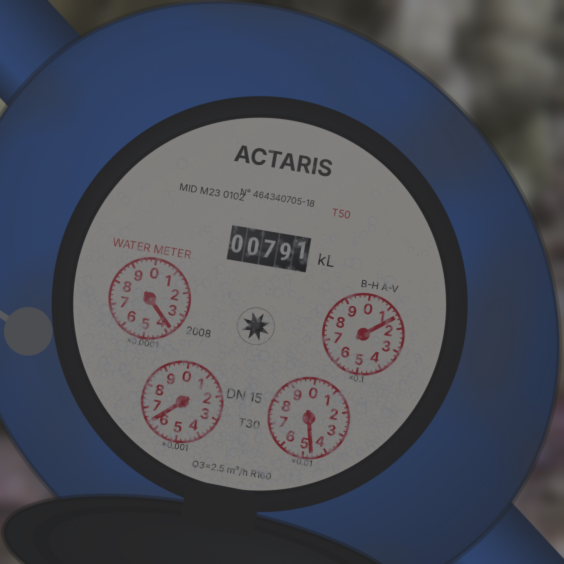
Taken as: value=791.1463 unit=kL
